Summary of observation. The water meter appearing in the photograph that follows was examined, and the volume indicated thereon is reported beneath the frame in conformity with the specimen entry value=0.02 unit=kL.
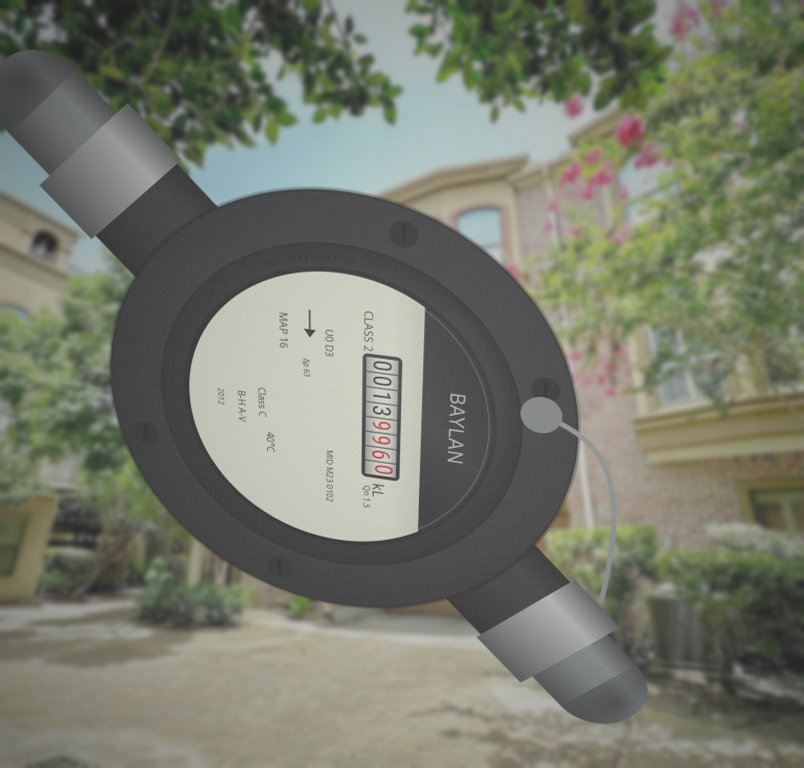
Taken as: value=13.9960 unit=kL
